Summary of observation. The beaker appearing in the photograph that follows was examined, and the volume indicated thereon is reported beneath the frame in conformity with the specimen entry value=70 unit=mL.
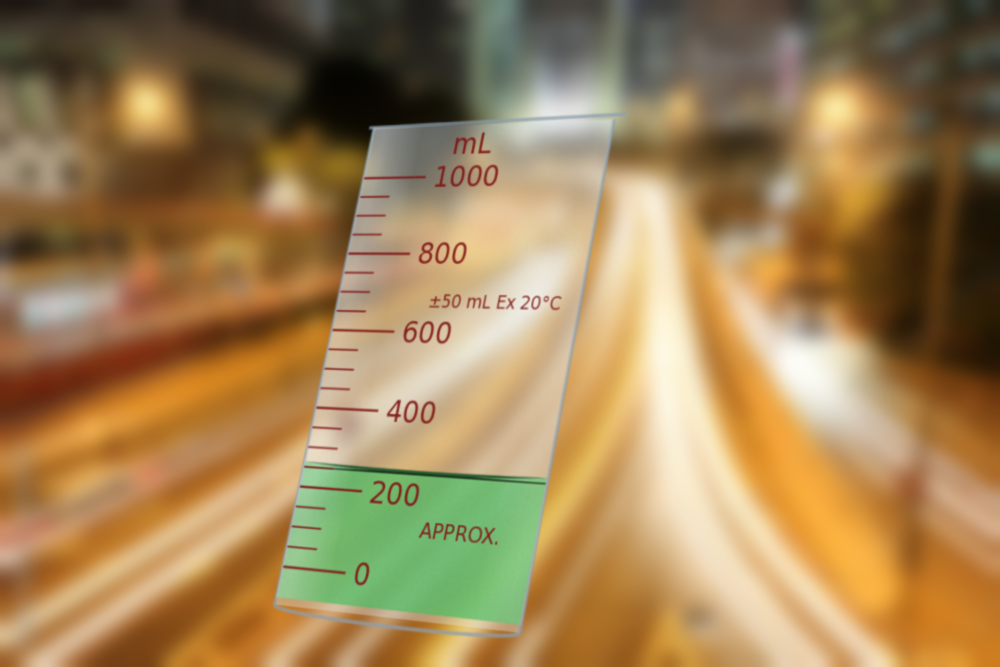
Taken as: value=250 unit=mL
